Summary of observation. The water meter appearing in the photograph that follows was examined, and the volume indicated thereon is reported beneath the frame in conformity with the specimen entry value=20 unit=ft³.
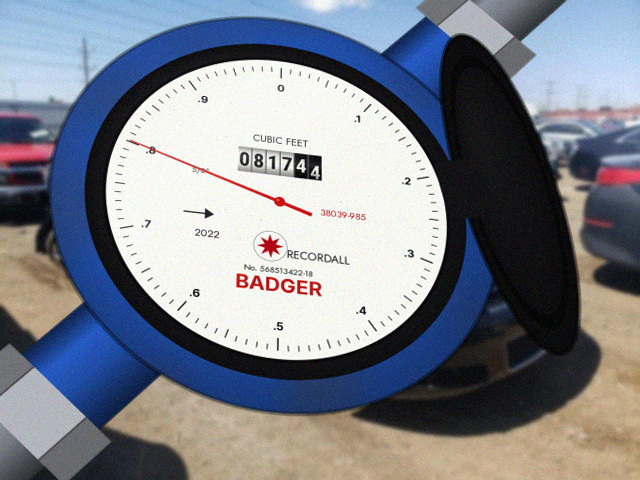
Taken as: value=81743.80 unit=ft³
